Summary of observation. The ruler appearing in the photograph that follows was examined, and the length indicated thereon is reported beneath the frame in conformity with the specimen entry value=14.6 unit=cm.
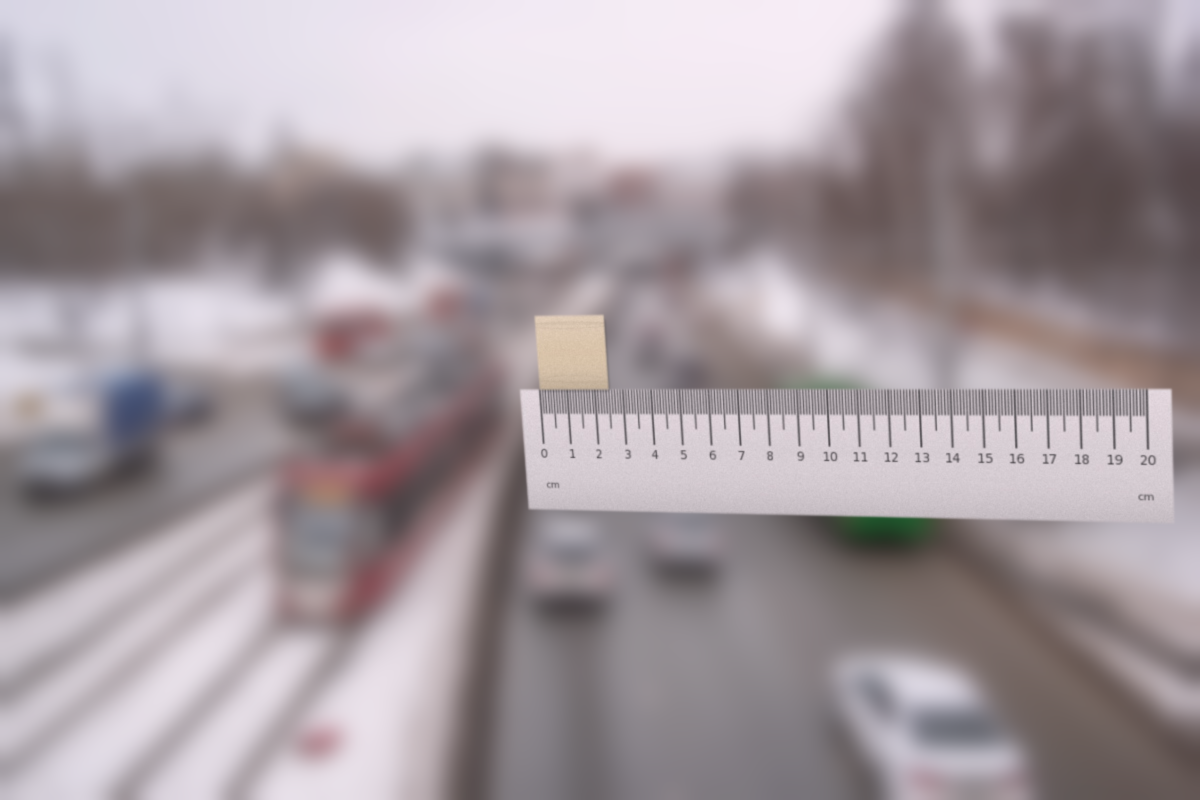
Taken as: value=2.5 unit=cm
